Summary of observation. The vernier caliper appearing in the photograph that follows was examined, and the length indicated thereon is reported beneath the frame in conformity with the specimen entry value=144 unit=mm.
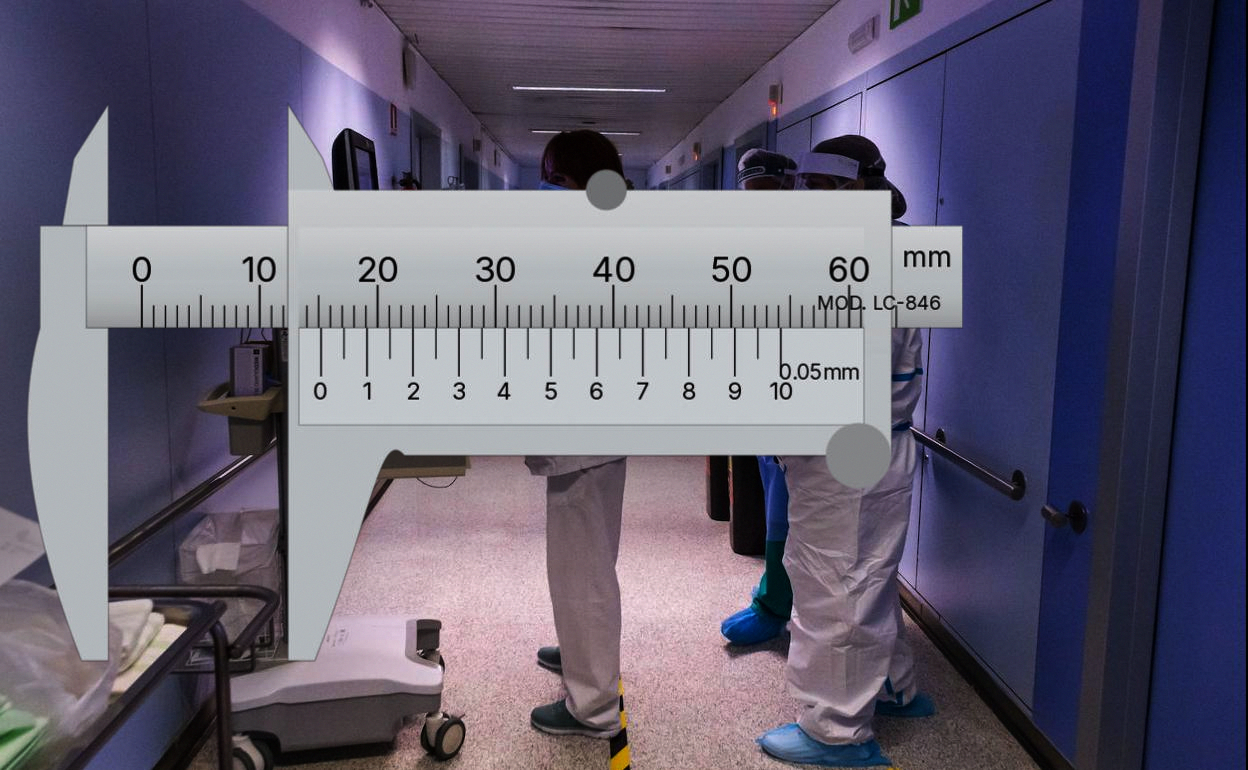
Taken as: value=15.2 unit=mm
